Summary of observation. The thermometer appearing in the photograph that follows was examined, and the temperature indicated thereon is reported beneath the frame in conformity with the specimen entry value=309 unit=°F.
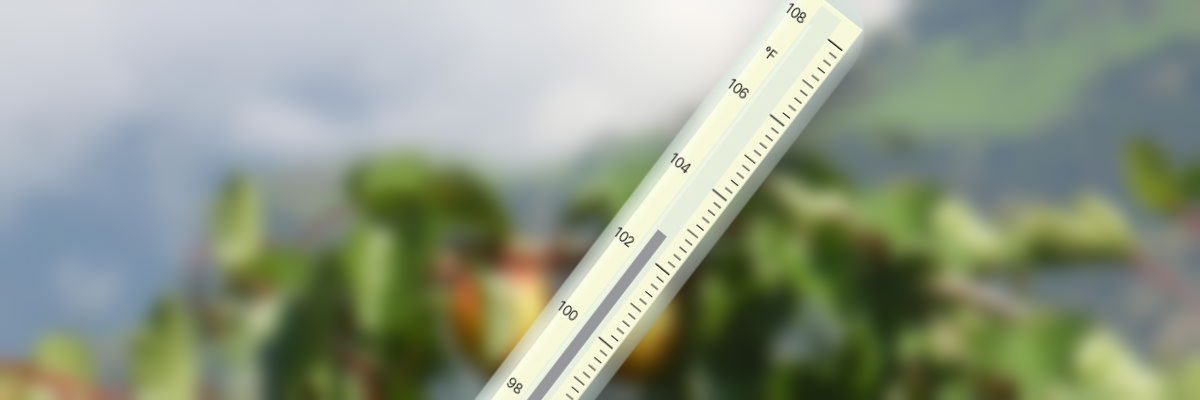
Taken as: value=102.6 unit=°F
